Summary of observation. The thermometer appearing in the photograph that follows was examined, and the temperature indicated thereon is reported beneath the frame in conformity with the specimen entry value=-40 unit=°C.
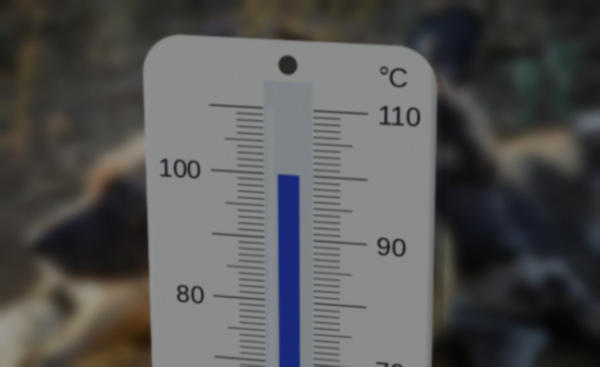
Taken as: value=100 unit=°C
